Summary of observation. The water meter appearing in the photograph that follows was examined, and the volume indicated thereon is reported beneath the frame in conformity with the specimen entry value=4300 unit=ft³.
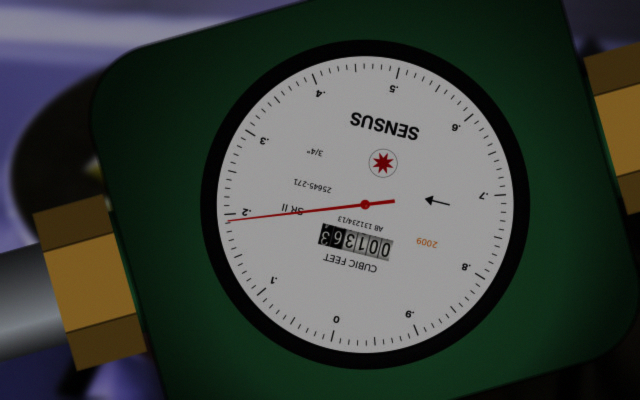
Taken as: value=1363.19 unit=ft³
